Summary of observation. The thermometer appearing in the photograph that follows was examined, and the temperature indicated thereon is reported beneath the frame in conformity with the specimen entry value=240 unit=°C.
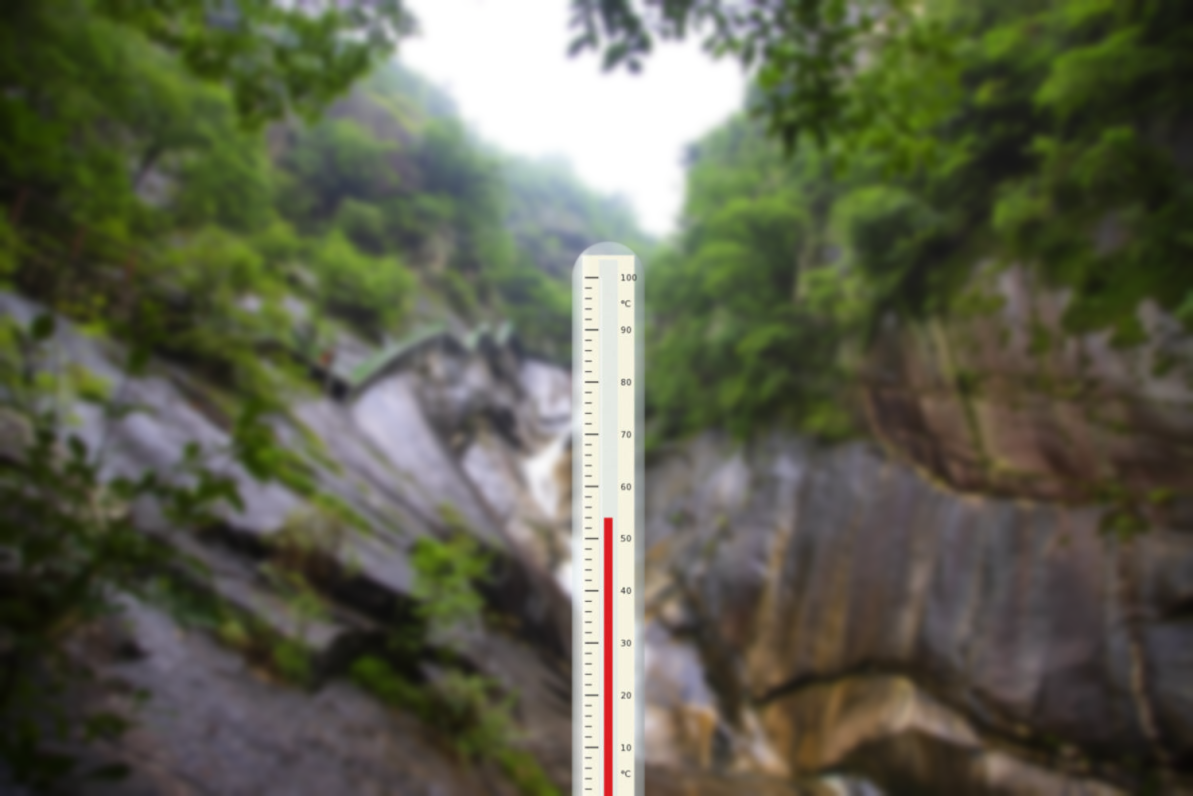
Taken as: value=54 unit=°C
